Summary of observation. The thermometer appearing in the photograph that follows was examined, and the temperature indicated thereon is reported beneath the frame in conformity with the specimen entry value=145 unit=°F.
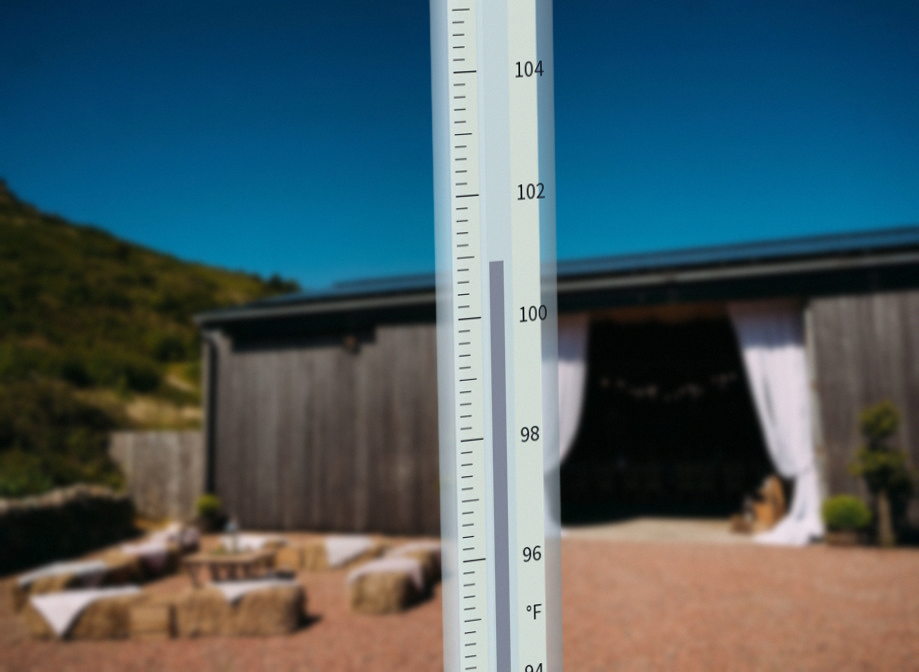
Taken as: value=100.9 unit=°F
